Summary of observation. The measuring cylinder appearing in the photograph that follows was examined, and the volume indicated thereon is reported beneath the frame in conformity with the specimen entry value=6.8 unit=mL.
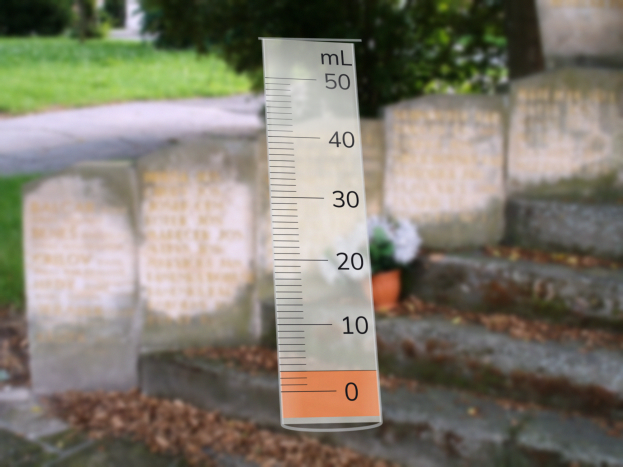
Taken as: value=3 unit=mL
